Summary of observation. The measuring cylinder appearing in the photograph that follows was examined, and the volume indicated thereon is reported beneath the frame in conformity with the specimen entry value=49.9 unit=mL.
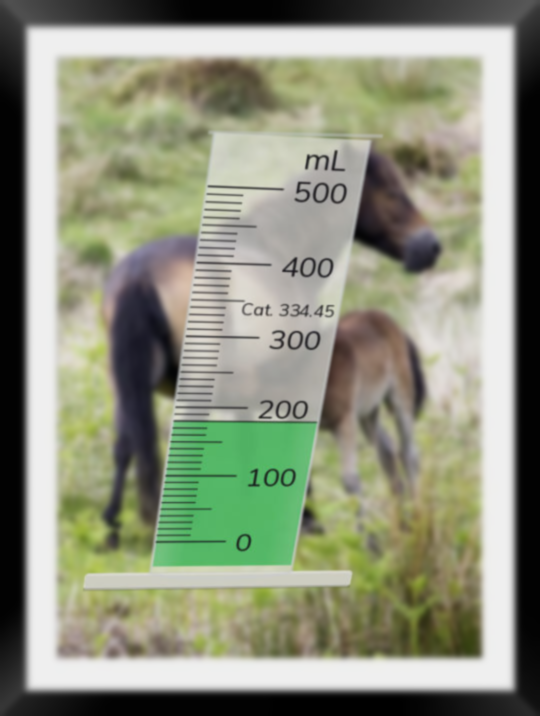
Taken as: value=180 unit=mL
